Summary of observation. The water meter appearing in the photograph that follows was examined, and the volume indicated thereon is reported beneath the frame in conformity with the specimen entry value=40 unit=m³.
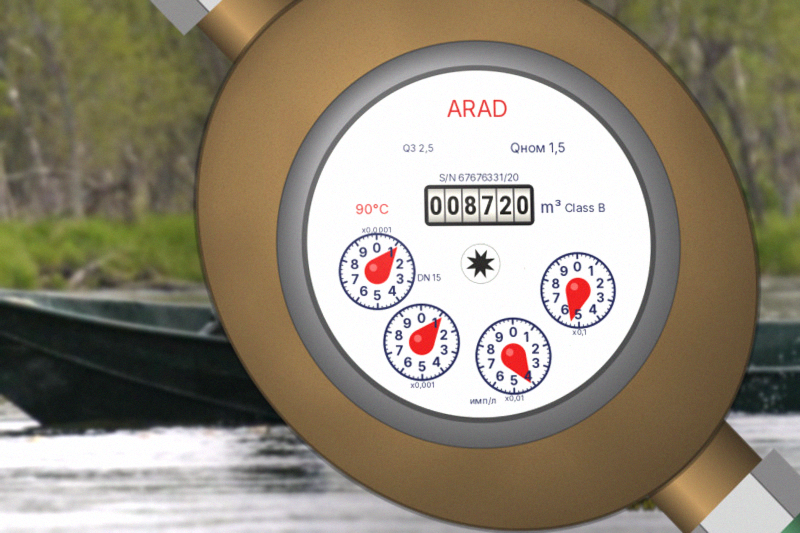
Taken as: value=8720.5411 unit=m³
